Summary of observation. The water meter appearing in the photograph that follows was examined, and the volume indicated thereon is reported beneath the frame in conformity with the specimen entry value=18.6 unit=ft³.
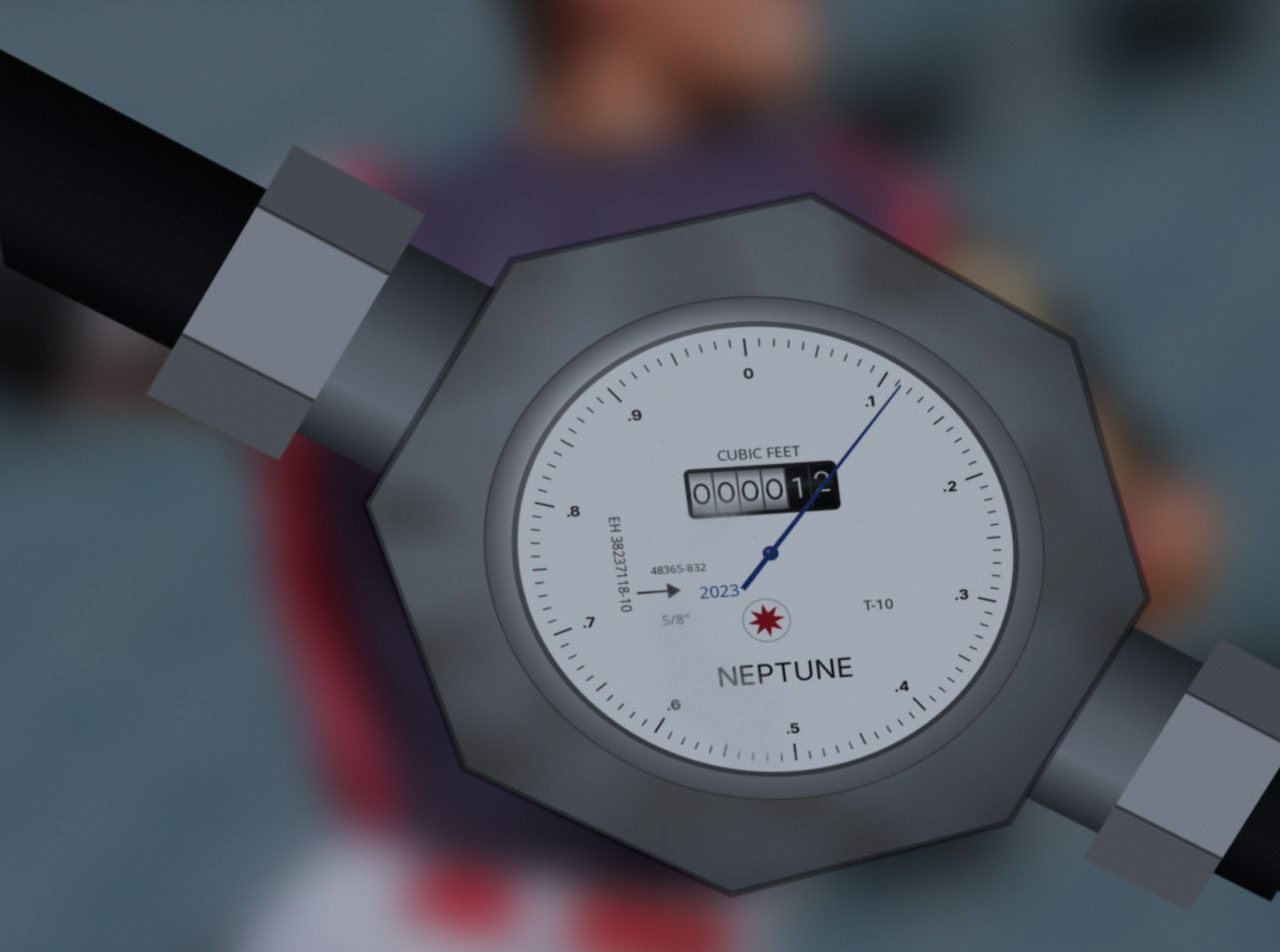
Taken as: value=12.11 unit=ft³
